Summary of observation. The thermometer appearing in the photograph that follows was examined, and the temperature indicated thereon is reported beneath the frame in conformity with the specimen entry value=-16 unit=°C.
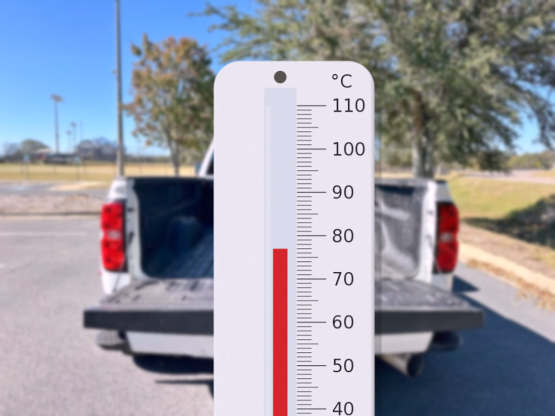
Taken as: value=77 unit=°C
